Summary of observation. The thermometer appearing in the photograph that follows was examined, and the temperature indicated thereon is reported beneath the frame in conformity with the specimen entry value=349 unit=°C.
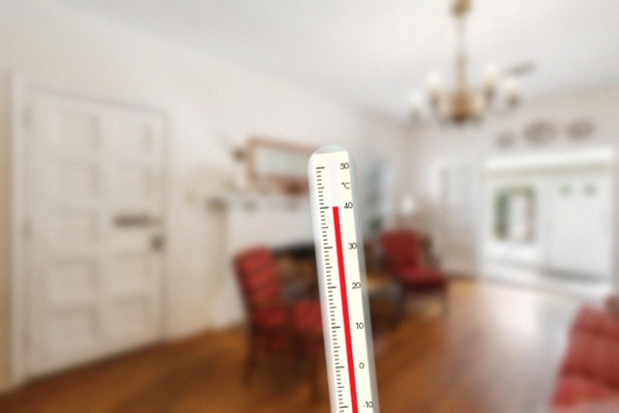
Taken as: value=40 unit=°C
